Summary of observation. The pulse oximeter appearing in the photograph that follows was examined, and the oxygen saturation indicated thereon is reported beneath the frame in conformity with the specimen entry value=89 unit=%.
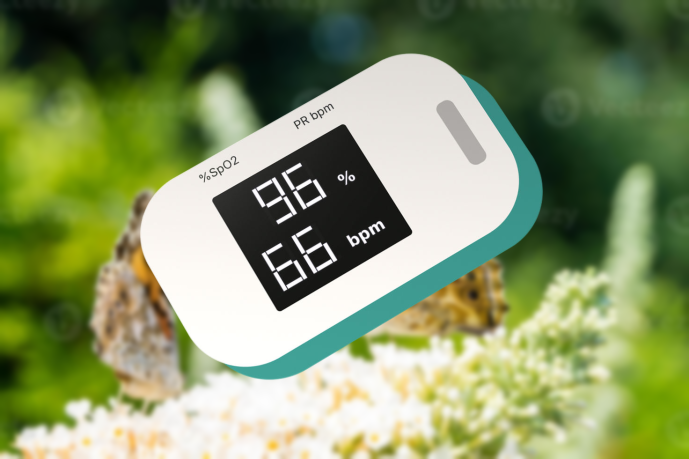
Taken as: value=96 unit=%
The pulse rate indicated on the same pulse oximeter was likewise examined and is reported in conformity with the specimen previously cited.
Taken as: value=66 unit=bpm
